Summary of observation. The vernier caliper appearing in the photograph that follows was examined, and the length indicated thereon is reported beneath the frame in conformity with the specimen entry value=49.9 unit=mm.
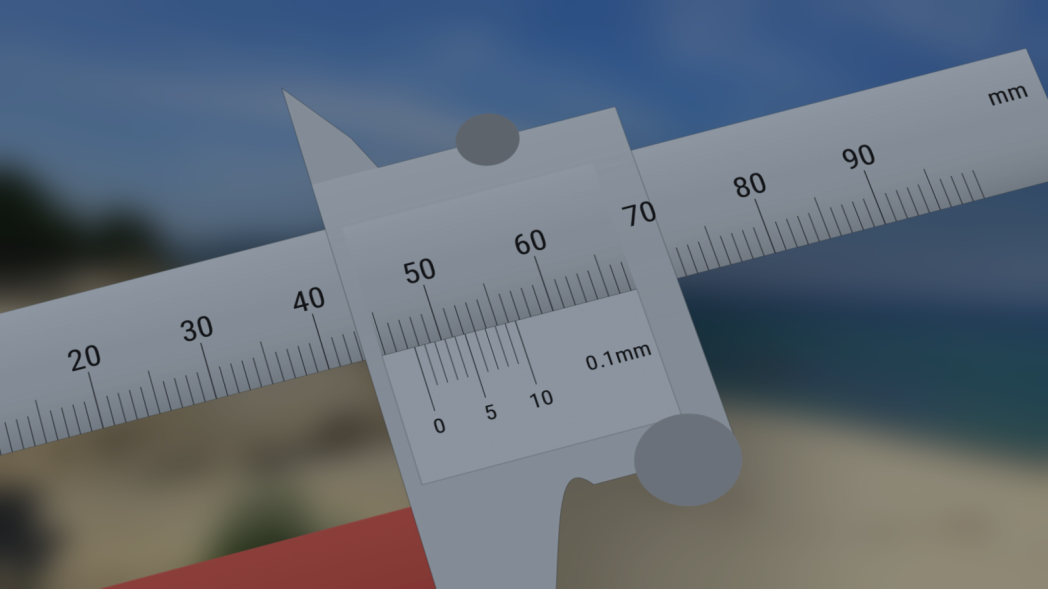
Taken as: value=47.6 unit=mm
